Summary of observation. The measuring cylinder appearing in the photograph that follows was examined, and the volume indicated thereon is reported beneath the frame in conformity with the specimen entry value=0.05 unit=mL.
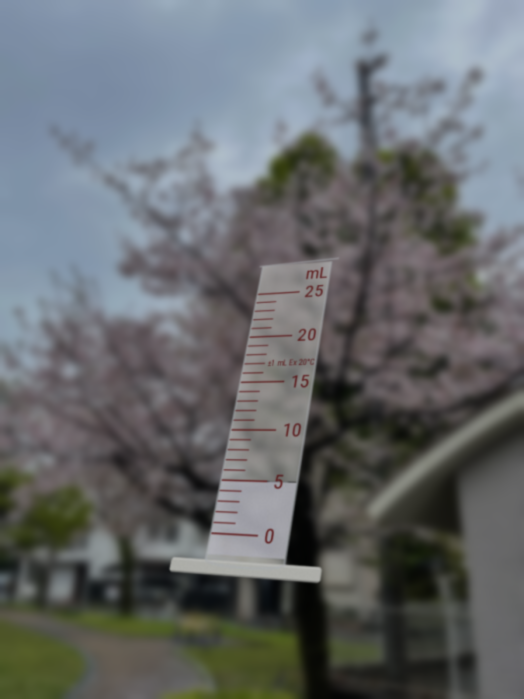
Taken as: value=5 unit=mL
